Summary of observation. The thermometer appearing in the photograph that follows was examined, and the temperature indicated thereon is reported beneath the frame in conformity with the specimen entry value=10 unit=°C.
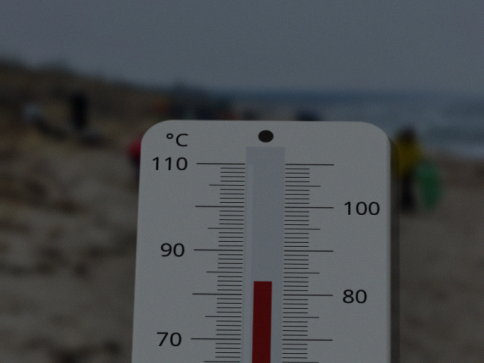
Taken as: value=83 unit=°C
